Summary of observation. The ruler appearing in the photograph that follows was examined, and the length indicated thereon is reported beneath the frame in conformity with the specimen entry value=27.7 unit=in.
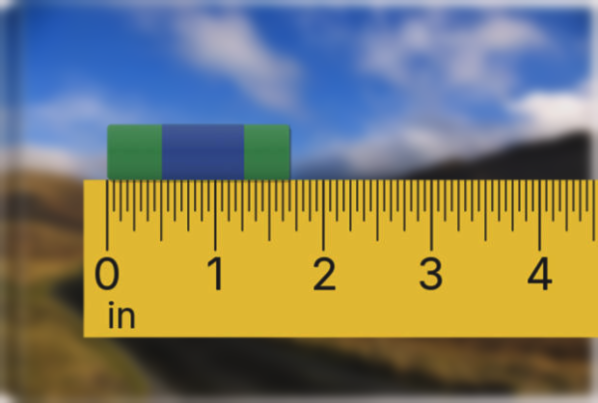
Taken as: value=1.6875 unit=in
